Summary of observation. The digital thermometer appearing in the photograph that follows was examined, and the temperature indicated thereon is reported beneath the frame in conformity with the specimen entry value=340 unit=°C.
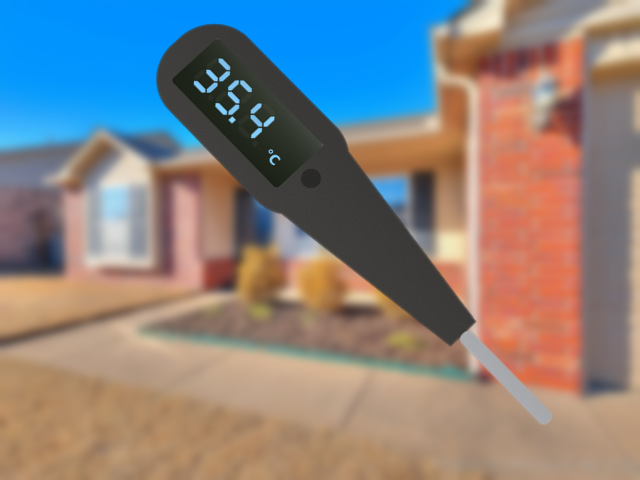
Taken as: value=35.4 unit=°C
